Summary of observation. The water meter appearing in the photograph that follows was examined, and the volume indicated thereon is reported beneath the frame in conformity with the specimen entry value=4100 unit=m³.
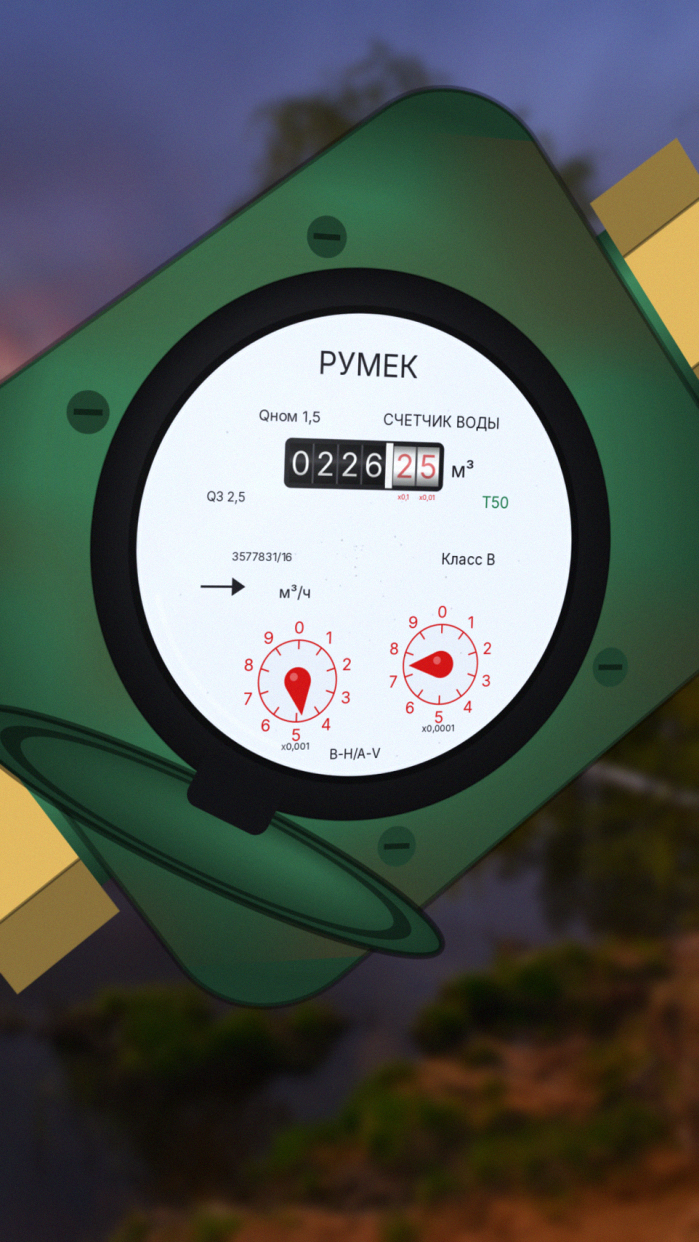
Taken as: value=226.2547 unit=m³
